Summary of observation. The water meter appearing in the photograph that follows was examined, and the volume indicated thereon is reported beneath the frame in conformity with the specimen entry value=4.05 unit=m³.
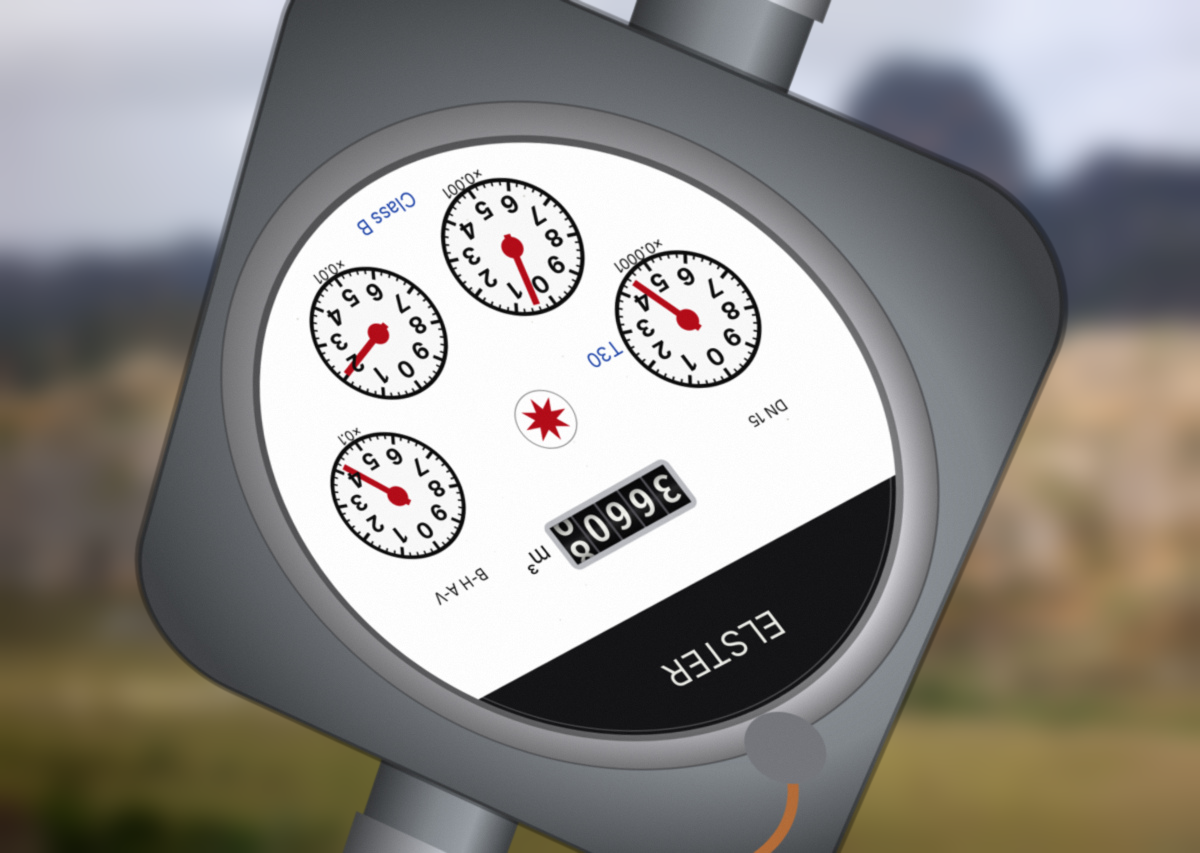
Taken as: value=36608.4204 unit=m³
